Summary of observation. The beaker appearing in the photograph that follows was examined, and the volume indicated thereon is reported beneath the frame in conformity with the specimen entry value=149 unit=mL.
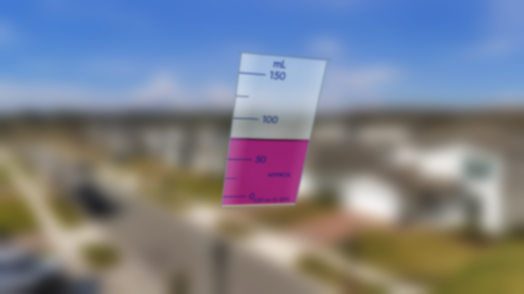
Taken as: value=75 unit=mL
